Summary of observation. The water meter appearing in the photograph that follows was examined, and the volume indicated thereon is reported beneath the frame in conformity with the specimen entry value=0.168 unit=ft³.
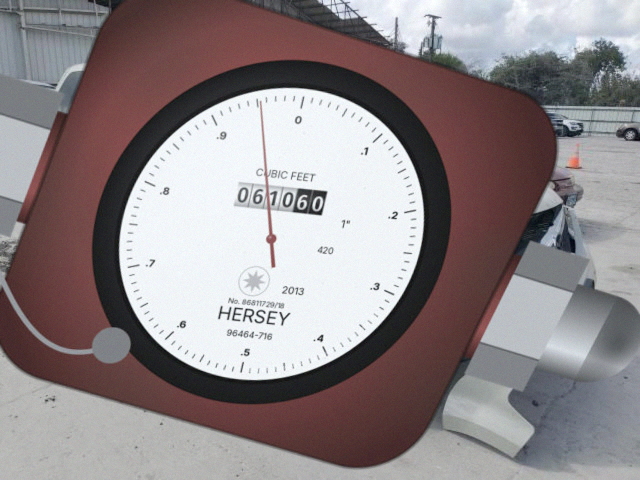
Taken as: value=61059.95 unit=ft³
